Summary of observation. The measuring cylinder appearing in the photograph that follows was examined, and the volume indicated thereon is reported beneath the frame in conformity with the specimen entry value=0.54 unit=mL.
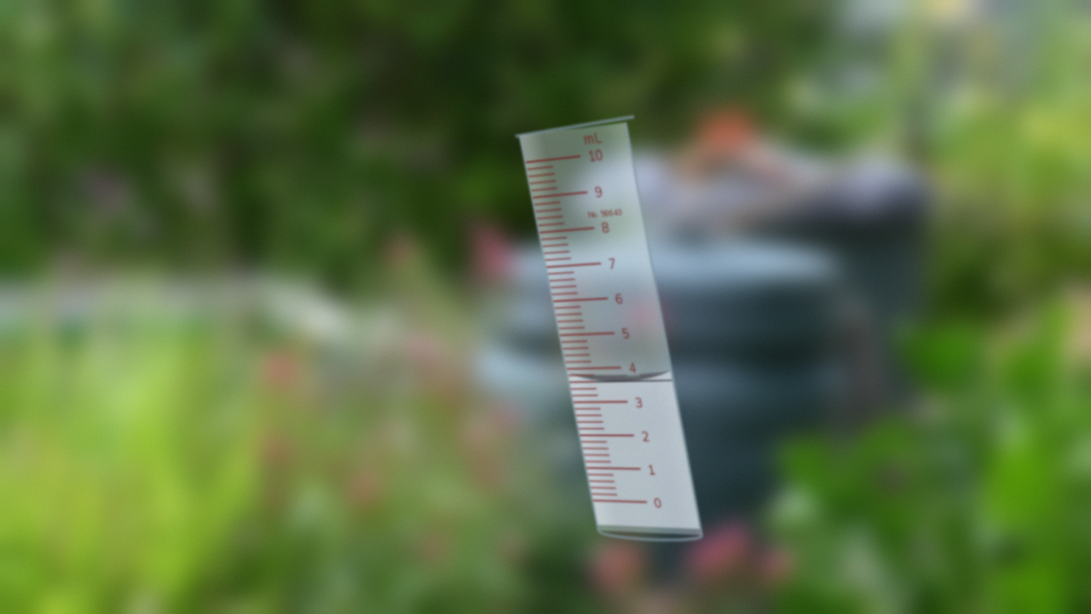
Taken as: value=3.6 unit=mL
